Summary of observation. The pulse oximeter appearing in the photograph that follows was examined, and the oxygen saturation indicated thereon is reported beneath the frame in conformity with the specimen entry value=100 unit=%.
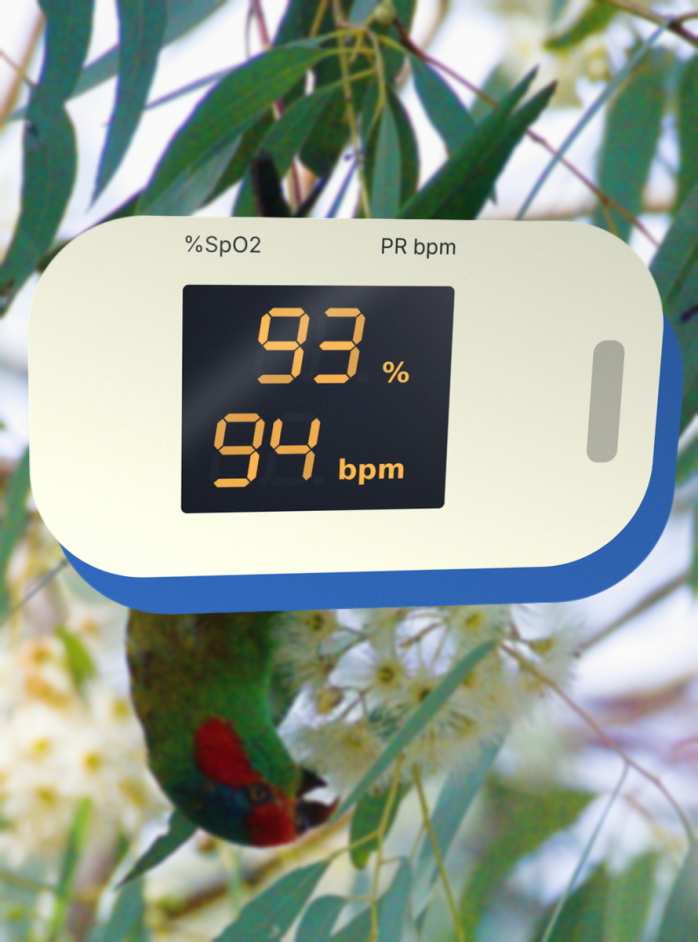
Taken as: value=93 unit=%
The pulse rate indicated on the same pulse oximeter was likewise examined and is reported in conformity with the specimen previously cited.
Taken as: value=94 unit=bpm
